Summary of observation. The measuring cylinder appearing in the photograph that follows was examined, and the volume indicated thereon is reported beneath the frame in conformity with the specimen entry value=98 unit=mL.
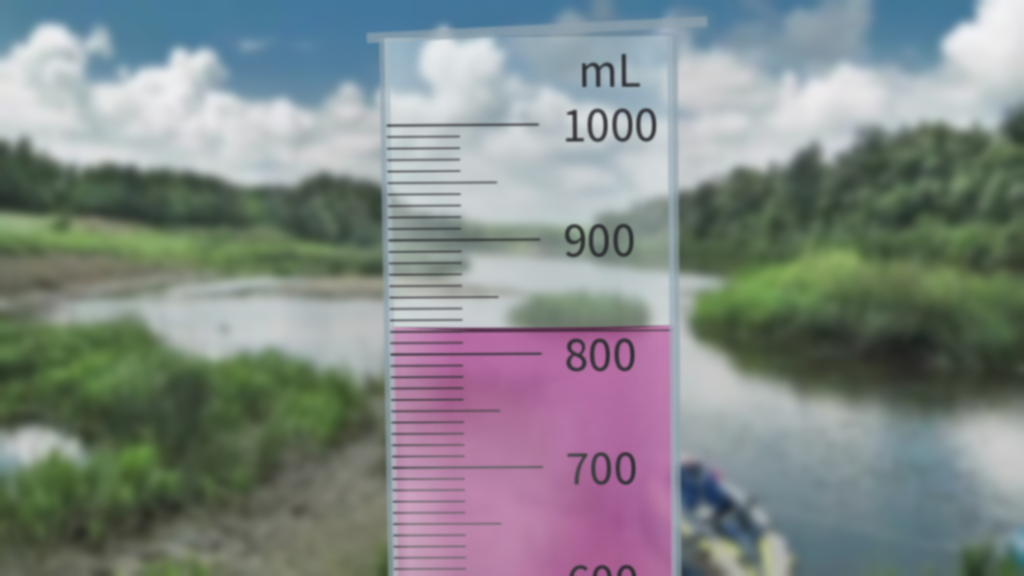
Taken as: value=820 unit=mL
